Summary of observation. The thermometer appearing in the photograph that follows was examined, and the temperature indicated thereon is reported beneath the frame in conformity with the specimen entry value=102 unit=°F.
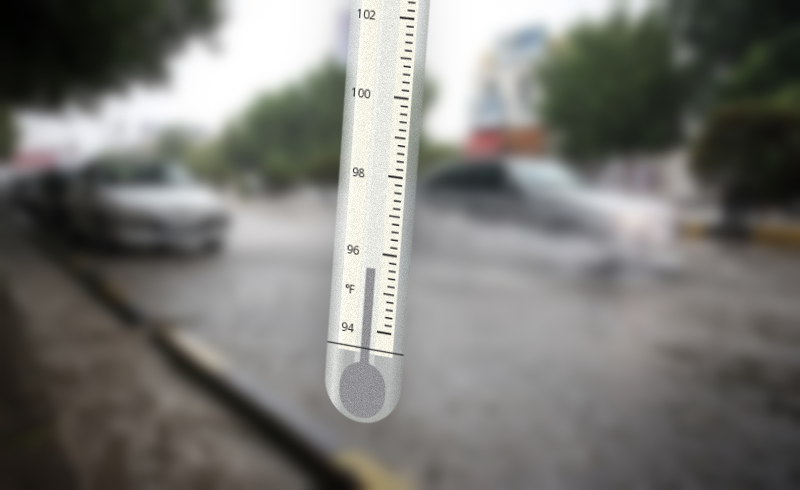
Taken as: value=95.6 unit=°F
